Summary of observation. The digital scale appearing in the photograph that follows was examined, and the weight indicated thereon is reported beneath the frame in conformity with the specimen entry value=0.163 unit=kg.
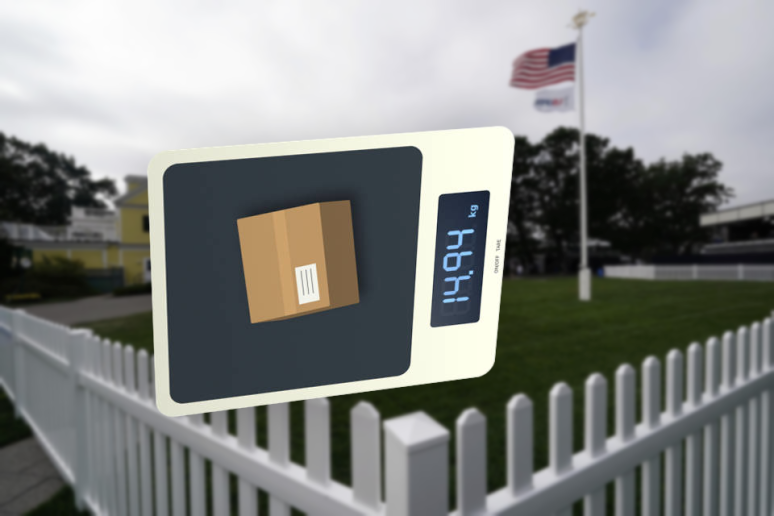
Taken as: value=14.94 unit=kg
